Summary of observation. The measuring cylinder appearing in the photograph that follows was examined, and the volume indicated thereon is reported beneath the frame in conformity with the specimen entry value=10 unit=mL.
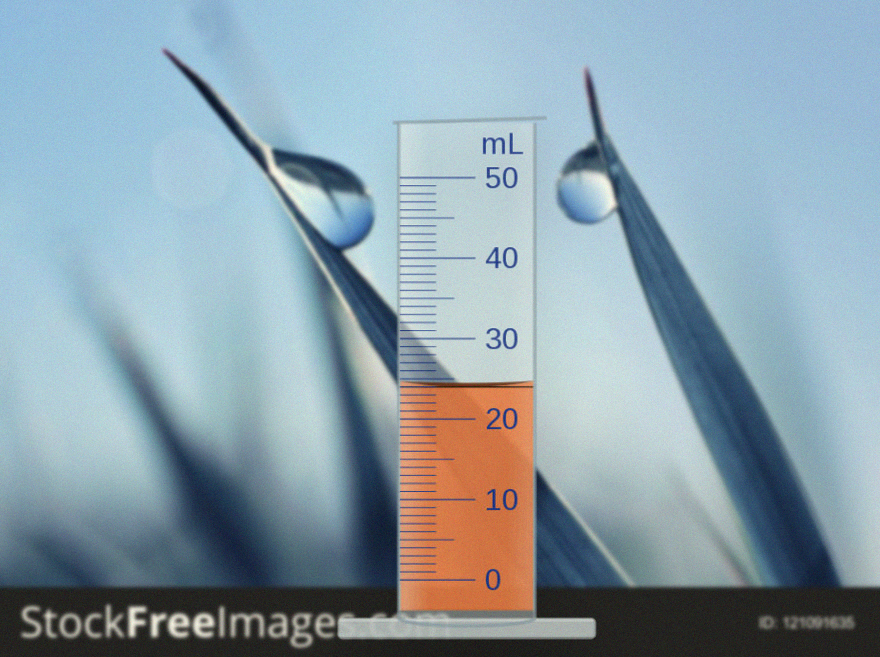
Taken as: value=24 unit=mL
